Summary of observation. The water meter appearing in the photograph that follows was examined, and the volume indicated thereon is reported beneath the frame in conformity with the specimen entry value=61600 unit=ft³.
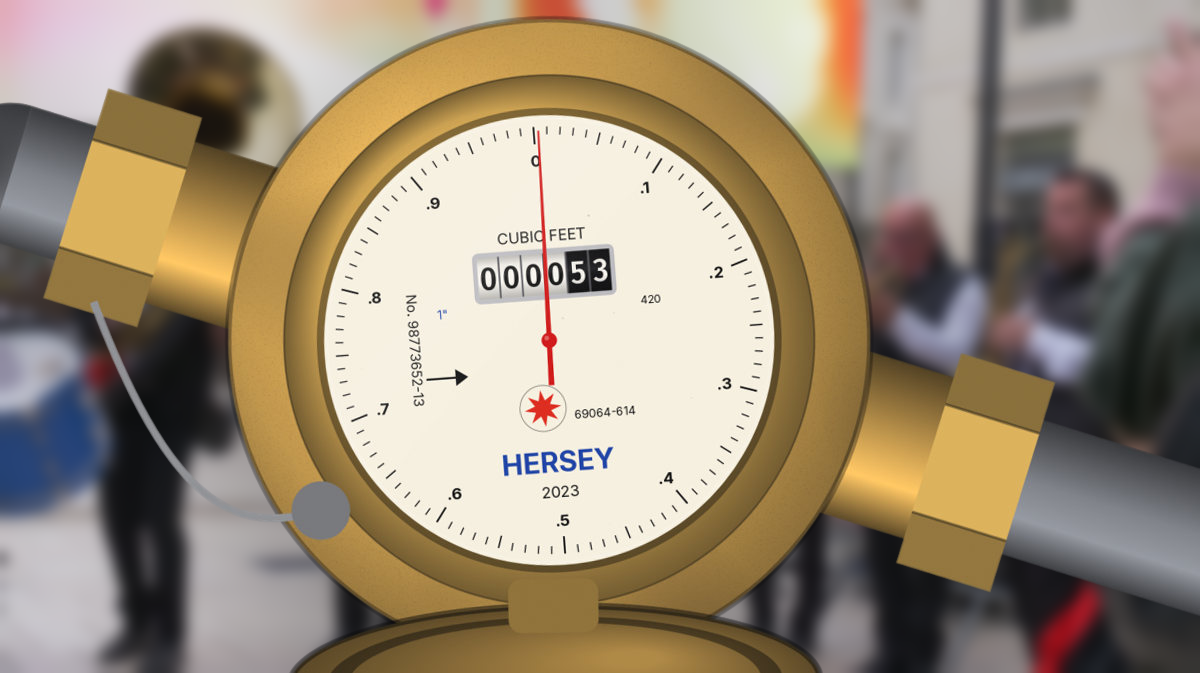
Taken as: value=53.00 unit=ft³
